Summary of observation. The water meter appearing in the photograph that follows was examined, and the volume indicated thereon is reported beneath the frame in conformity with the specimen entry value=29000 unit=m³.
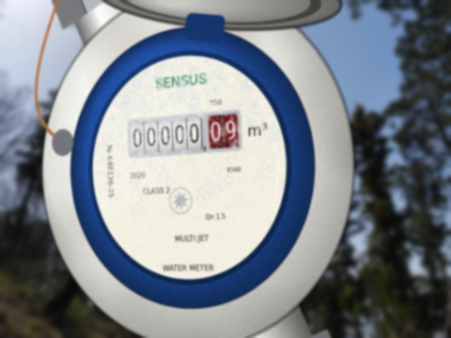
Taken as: value=0.09 unit=m³
